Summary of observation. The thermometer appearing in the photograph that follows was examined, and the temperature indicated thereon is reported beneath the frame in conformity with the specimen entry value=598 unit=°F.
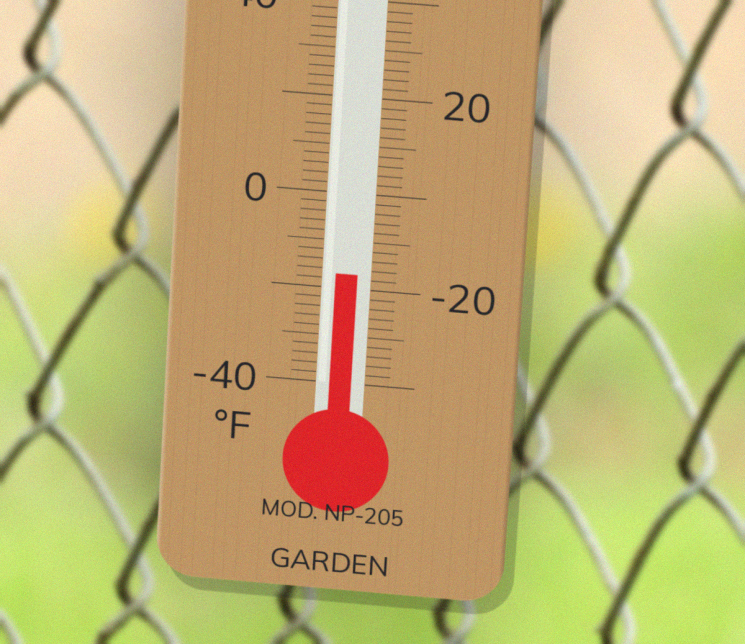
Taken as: value=-17 unit=°F
